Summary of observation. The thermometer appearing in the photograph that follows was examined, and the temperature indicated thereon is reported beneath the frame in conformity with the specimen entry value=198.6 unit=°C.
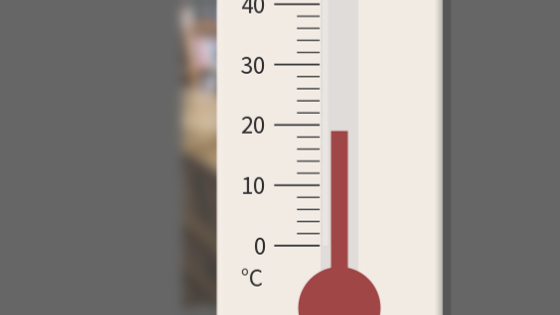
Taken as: value=19 unit=°C
